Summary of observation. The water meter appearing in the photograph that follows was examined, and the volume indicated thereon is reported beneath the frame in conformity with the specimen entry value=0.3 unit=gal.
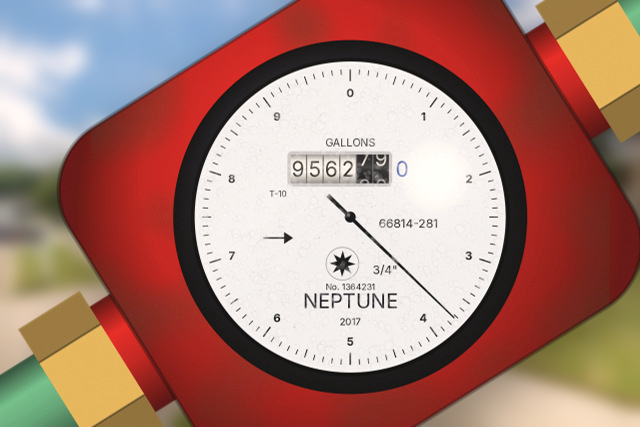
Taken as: value=9562793.7 unit=gal
